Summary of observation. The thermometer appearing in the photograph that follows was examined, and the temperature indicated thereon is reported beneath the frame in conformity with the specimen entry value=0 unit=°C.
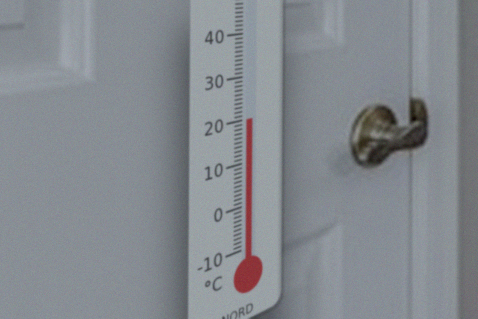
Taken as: value=20 unit=°C
